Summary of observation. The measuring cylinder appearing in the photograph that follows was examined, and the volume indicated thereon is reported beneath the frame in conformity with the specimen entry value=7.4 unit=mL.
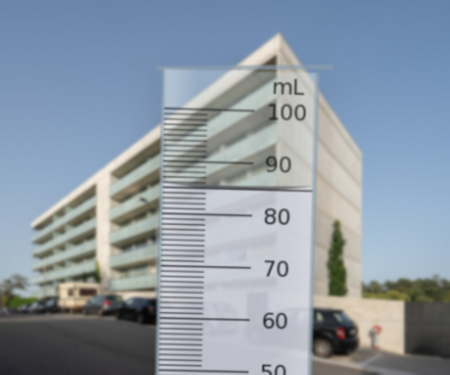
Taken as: value=85 unit=mL
